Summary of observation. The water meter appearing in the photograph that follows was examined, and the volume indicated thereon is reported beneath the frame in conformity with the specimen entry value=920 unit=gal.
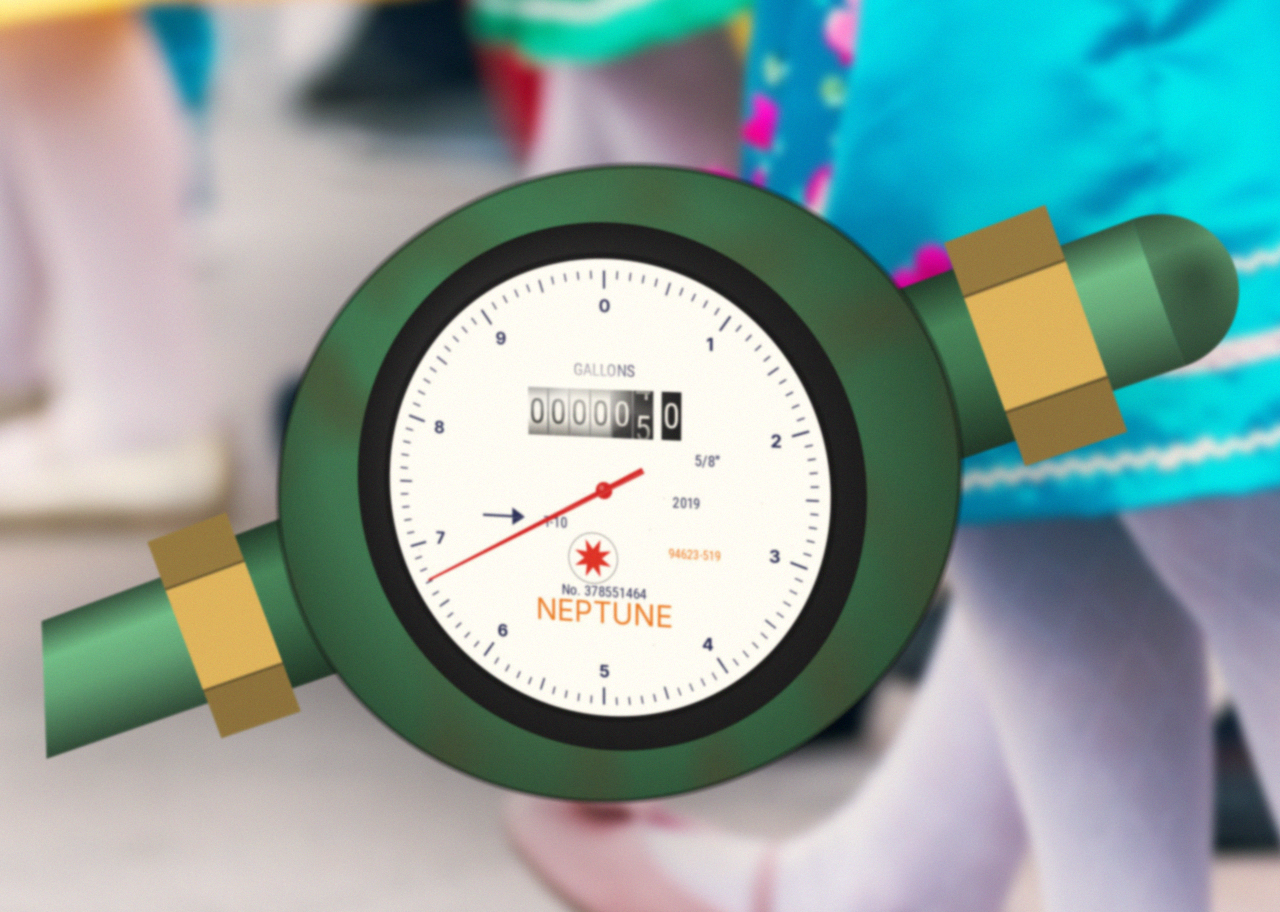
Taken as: value=46.7 unit=gal
